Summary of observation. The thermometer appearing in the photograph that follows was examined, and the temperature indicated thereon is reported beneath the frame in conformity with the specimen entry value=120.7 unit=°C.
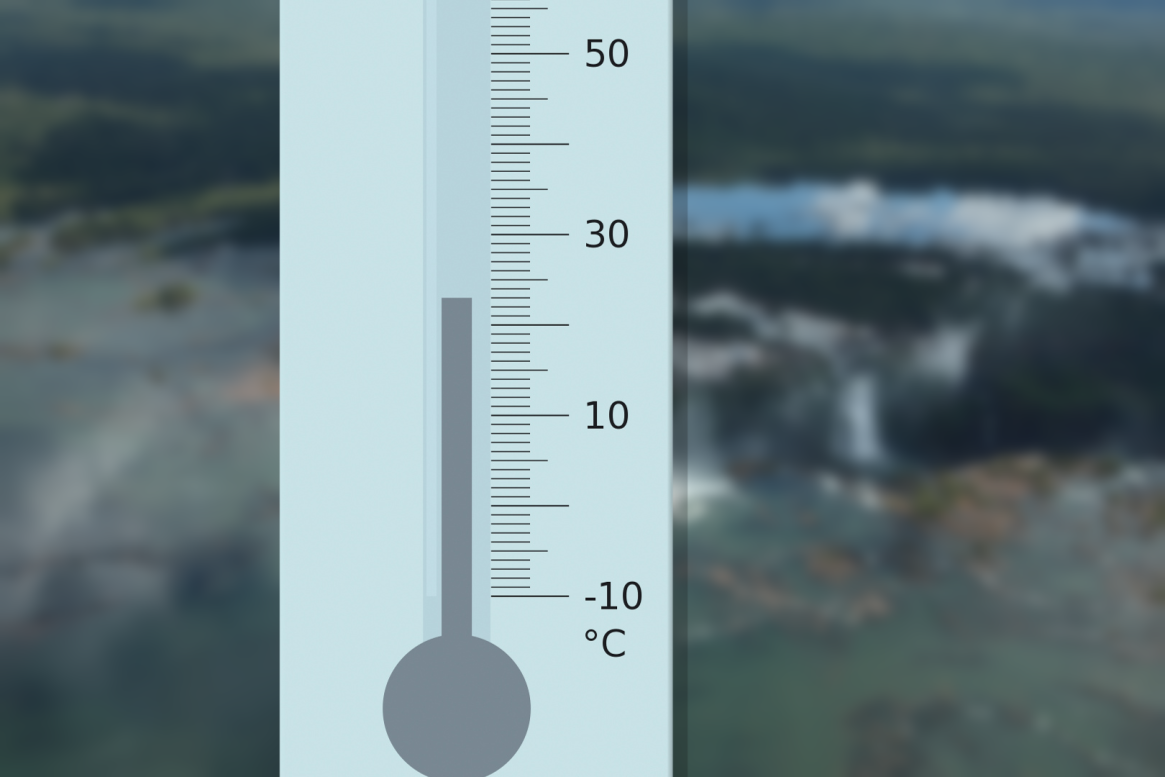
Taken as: value=23 unit=°C
